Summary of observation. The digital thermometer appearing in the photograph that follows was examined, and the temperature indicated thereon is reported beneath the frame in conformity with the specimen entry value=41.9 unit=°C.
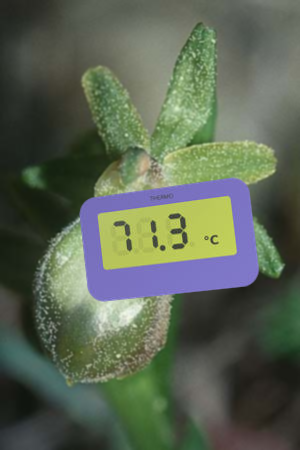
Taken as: value=71.3 unit=°C
